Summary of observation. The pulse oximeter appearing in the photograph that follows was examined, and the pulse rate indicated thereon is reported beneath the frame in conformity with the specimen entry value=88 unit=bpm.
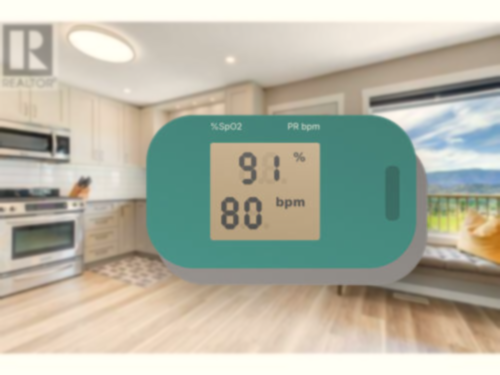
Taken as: value=80 unit=bpm
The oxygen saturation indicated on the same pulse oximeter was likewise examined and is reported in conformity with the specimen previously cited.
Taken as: value=91 unit=%
